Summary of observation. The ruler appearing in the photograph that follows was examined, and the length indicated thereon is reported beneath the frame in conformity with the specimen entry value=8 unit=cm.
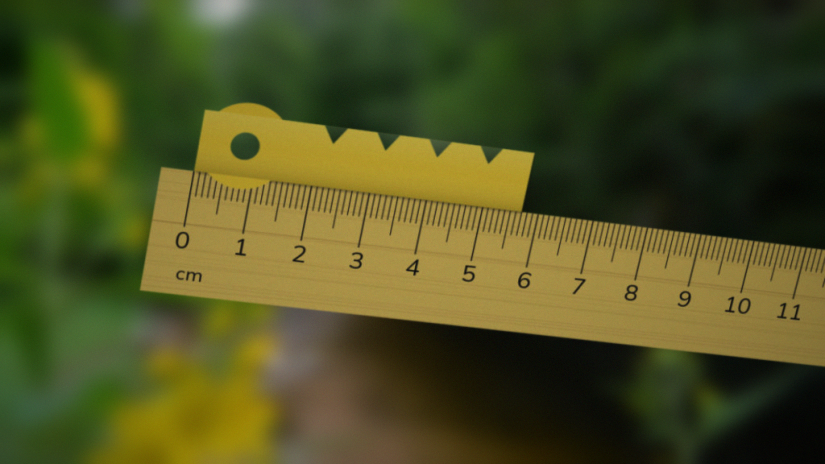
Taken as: value=5.7 unit=cm
